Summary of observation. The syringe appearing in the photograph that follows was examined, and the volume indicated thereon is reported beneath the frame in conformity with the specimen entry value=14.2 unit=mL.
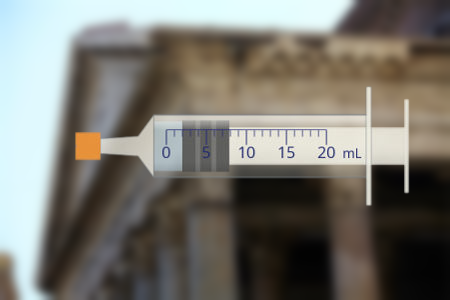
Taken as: value=2 unit=mL
